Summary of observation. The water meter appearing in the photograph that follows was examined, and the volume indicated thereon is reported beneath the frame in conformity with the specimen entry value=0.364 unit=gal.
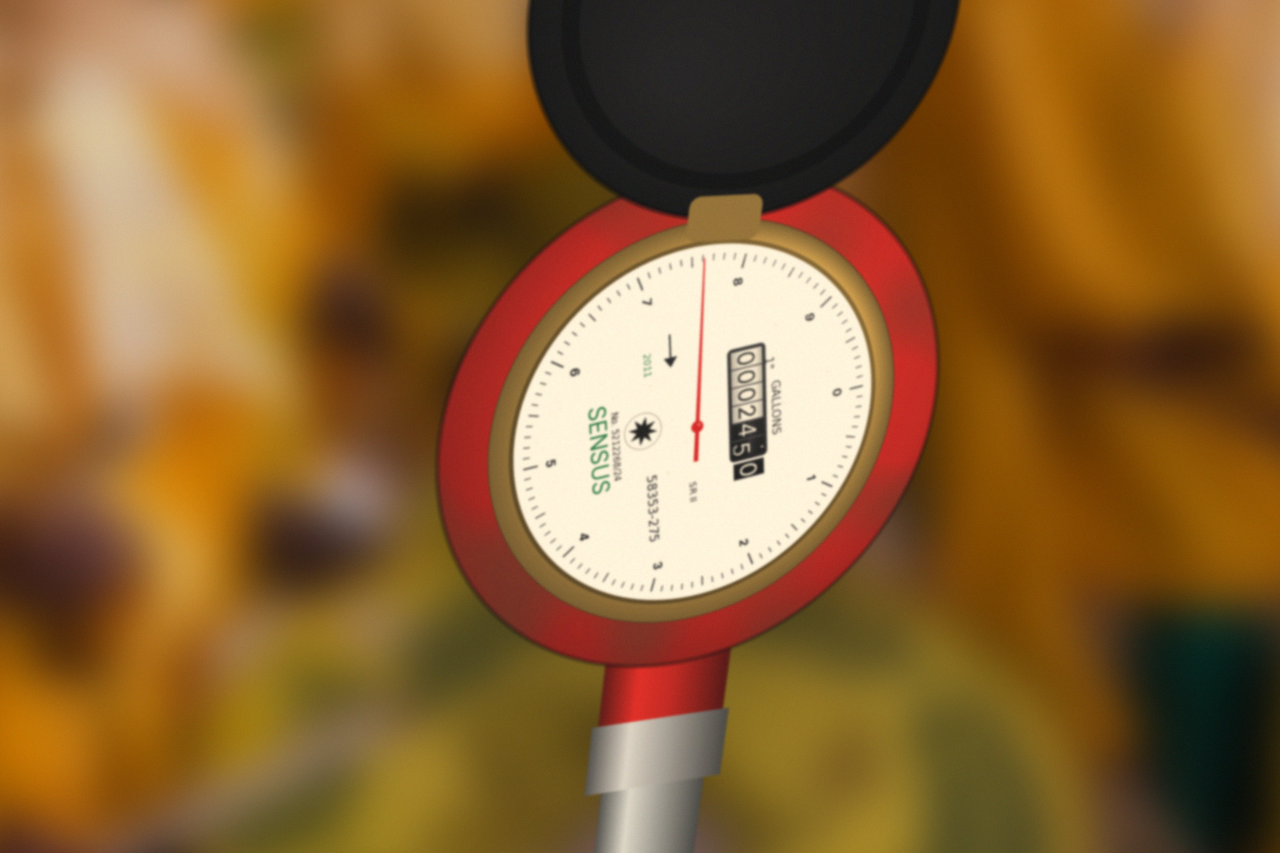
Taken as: value=2447.6 unit=gal
